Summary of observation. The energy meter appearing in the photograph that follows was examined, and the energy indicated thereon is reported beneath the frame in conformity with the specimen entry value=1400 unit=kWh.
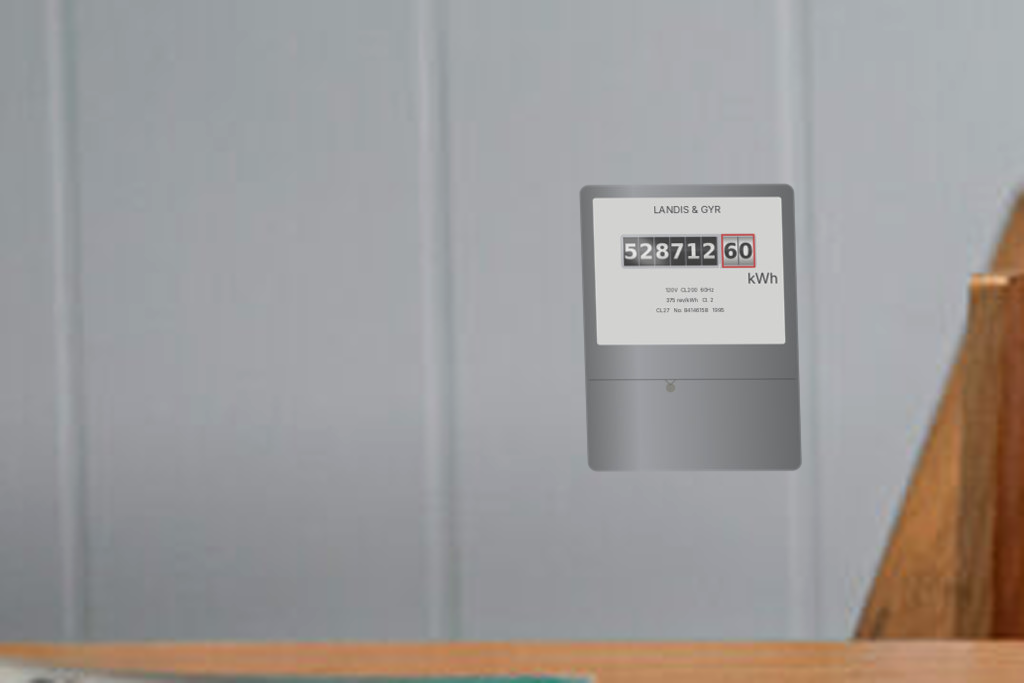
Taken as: value=528712.60 unit=kWh
